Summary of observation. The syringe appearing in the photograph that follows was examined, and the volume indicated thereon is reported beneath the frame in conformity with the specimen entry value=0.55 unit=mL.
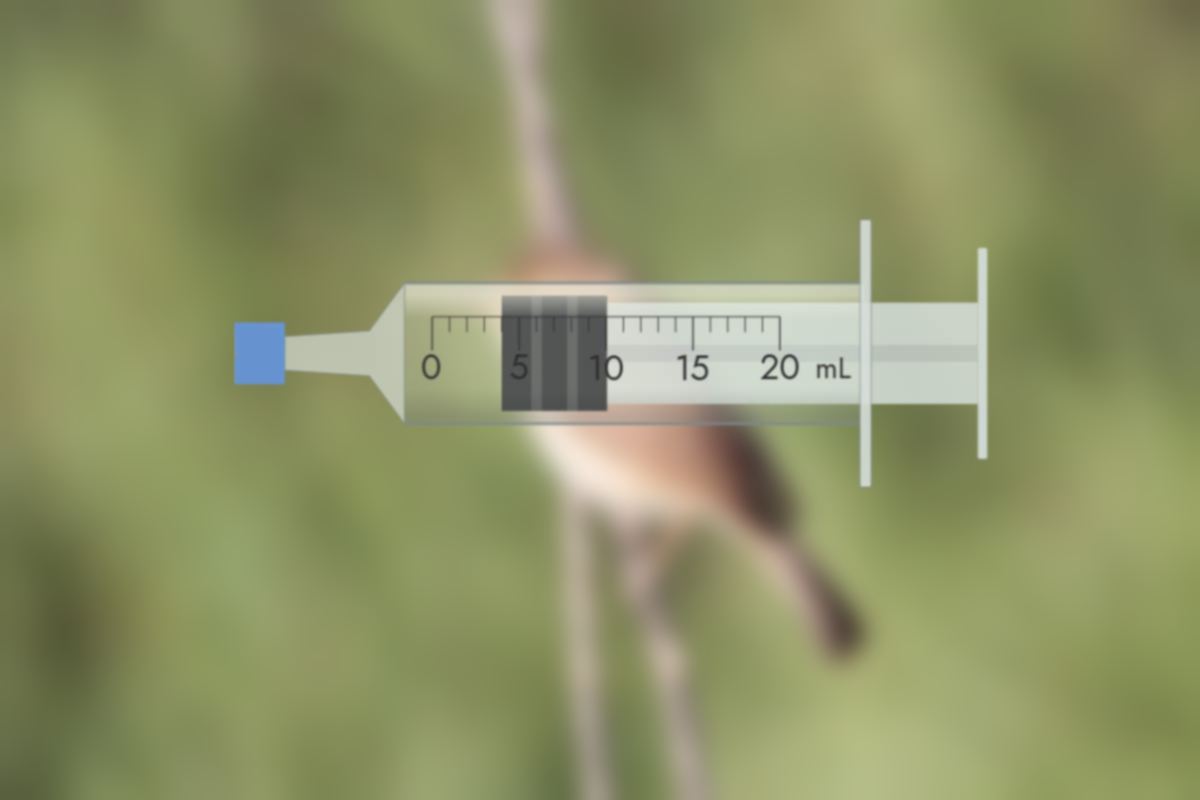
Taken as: value=4 unit=mL
